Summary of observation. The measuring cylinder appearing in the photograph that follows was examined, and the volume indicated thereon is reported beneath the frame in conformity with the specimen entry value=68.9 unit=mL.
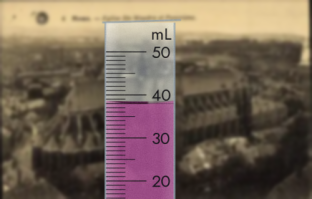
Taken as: value=38 unit=mL
